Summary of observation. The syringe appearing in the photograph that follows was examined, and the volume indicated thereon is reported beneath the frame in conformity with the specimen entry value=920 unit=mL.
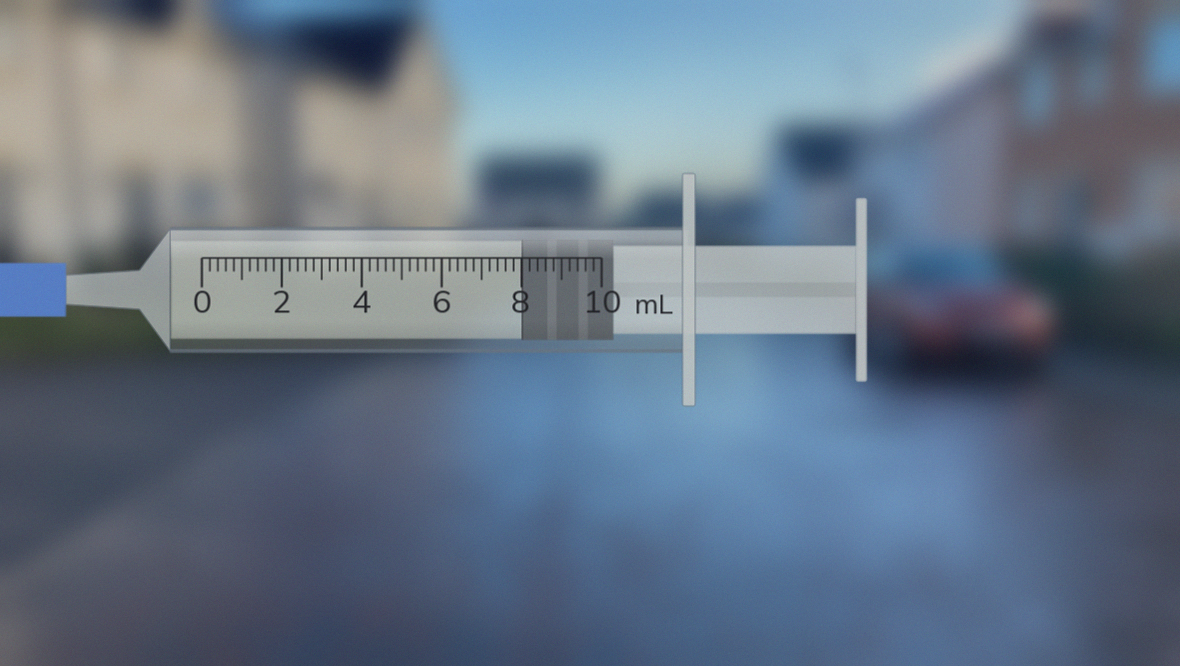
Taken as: value=8 unit=mL
